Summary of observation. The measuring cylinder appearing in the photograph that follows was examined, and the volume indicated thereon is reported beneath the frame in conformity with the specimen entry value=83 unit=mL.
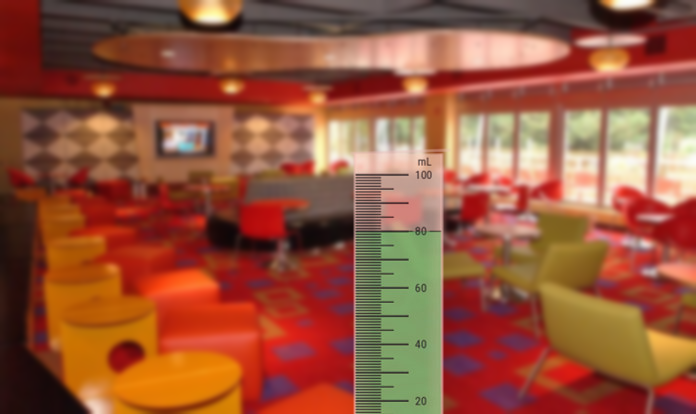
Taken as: value=80 unit=mL
